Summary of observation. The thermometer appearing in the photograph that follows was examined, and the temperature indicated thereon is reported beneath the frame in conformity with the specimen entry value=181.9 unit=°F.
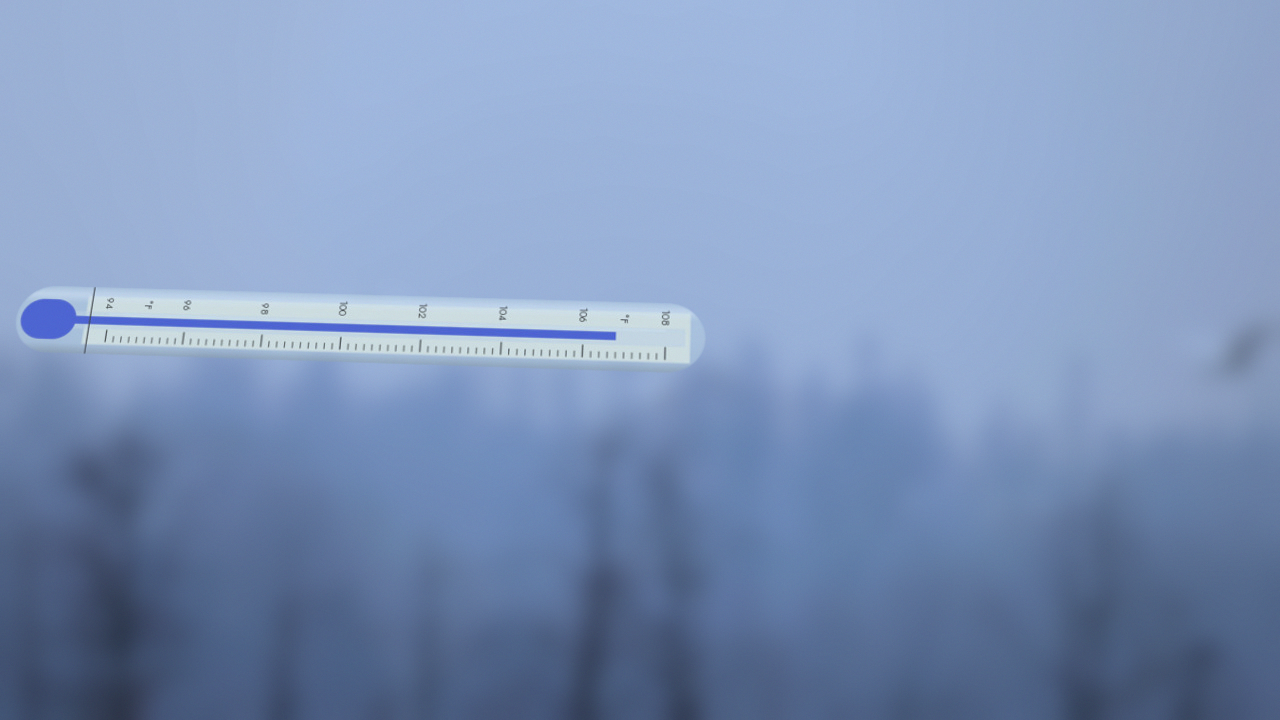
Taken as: value=106.8 unit=°F
